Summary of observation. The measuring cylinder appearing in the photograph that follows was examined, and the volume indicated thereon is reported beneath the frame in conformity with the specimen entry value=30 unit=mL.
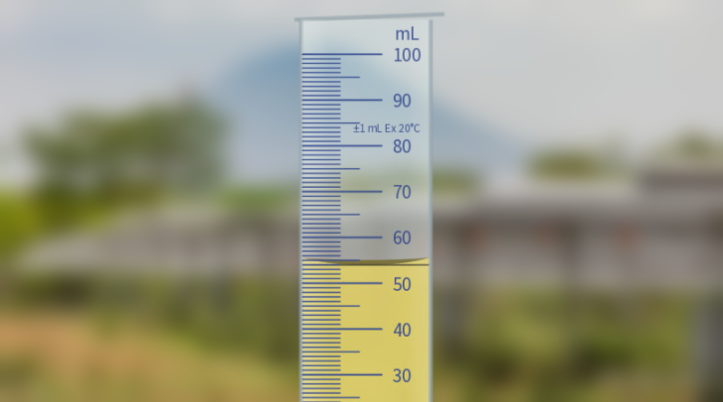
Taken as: value=54 unit=mL
